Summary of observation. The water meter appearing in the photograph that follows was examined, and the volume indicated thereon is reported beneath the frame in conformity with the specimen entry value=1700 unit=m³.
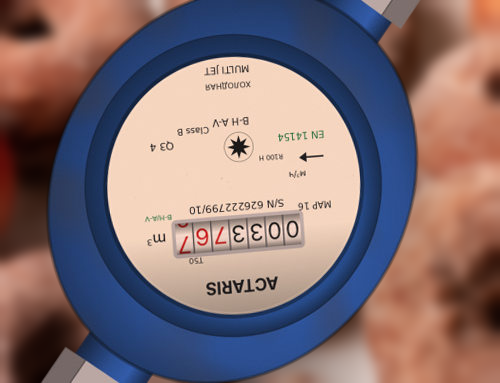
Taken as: value=33.767 unit=m³
